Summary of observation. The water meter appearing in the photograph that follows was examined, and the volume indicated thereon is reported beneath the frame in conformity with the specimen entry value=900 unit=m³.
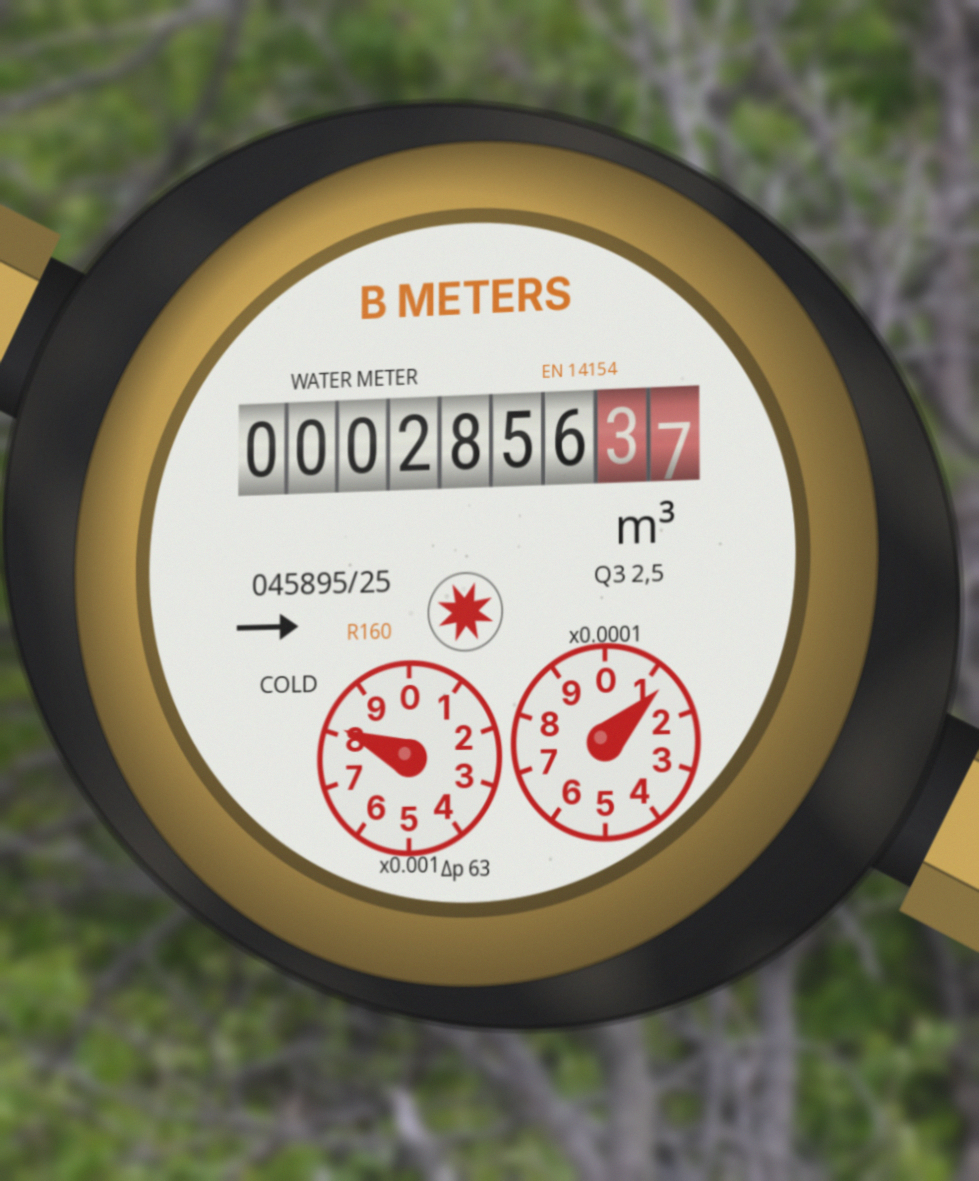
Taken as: value=2856.3681 unit=m³
